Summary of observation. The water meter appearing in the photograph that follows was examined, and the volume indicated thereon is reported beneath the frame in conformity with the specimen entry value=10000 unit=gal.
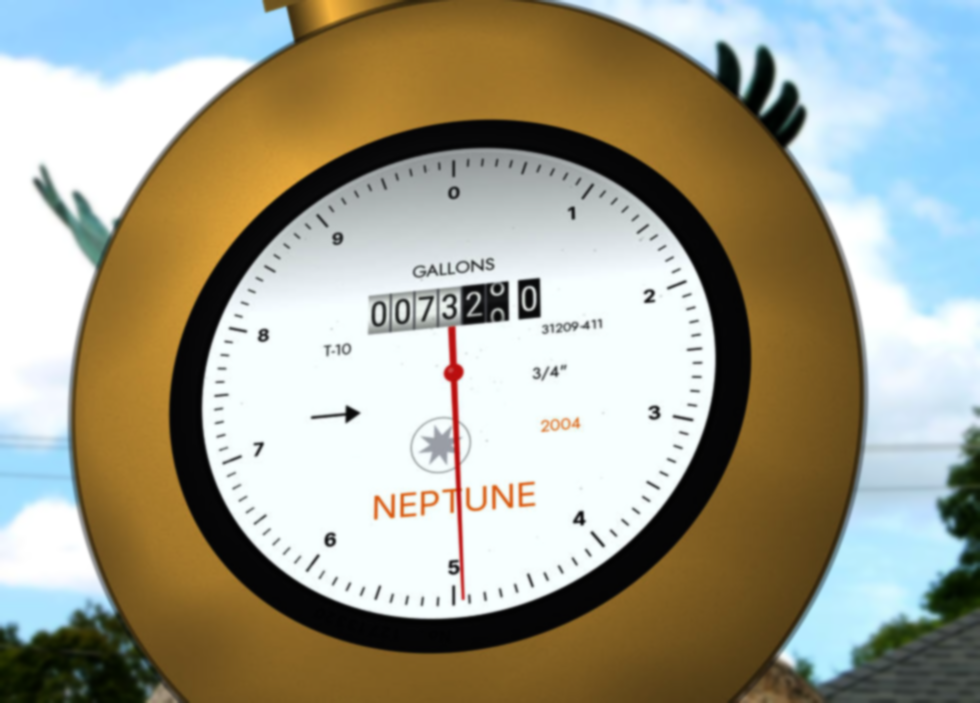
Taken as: value=73284.9 unit=gal
